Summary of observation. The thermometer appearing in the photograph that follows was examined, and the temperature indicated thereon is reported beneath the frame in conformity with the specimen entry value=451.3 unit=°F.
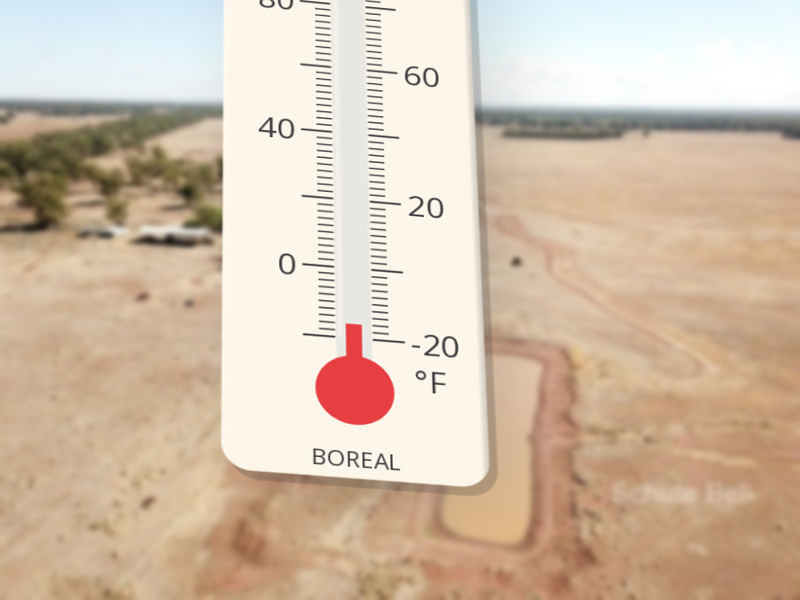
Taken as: value=-16 unit=°F
